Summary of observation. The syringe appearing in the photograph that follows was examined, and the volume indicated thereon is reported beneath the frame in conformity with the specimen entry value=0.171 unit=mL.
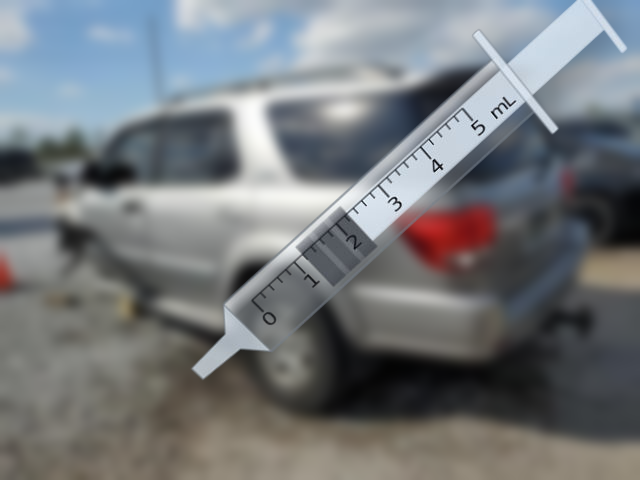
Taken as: value=1.2 unit=mL
